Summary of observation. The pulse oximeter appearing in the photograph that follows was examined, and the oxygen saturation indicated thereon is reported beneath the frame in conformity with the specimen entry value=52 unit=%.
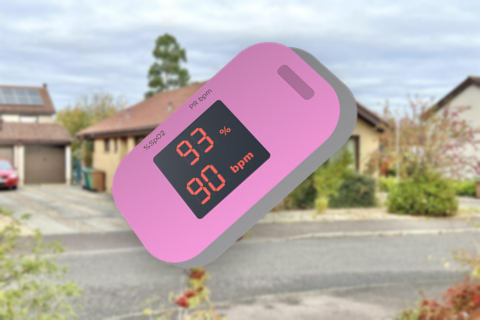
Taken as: value=93 unit=%
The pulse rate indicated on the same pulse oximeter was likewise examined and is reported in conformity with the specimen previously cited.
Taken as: value=90 unit=bpm
